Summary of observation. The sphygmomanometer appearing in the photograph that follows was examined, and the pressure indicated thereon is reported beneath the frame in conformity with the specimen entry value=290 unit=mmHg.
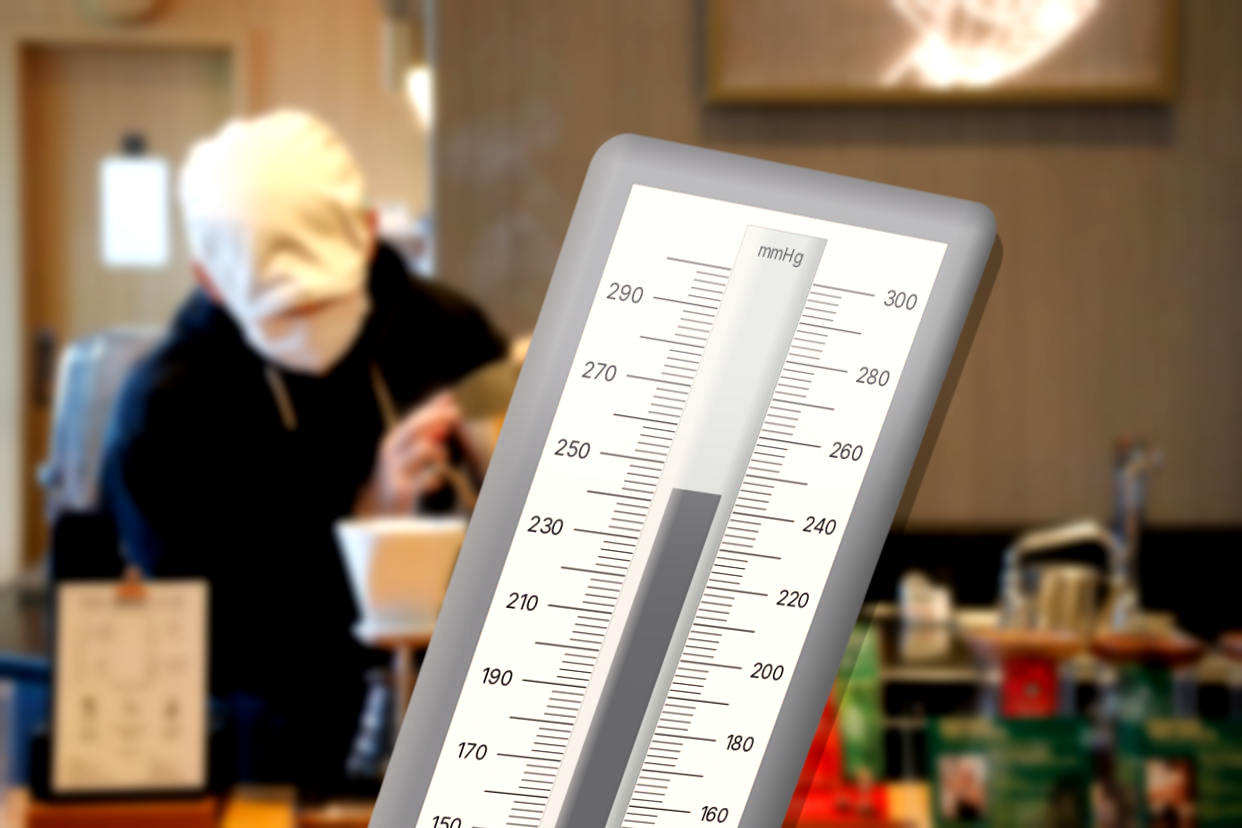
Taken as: value=244 unit=mmHg
